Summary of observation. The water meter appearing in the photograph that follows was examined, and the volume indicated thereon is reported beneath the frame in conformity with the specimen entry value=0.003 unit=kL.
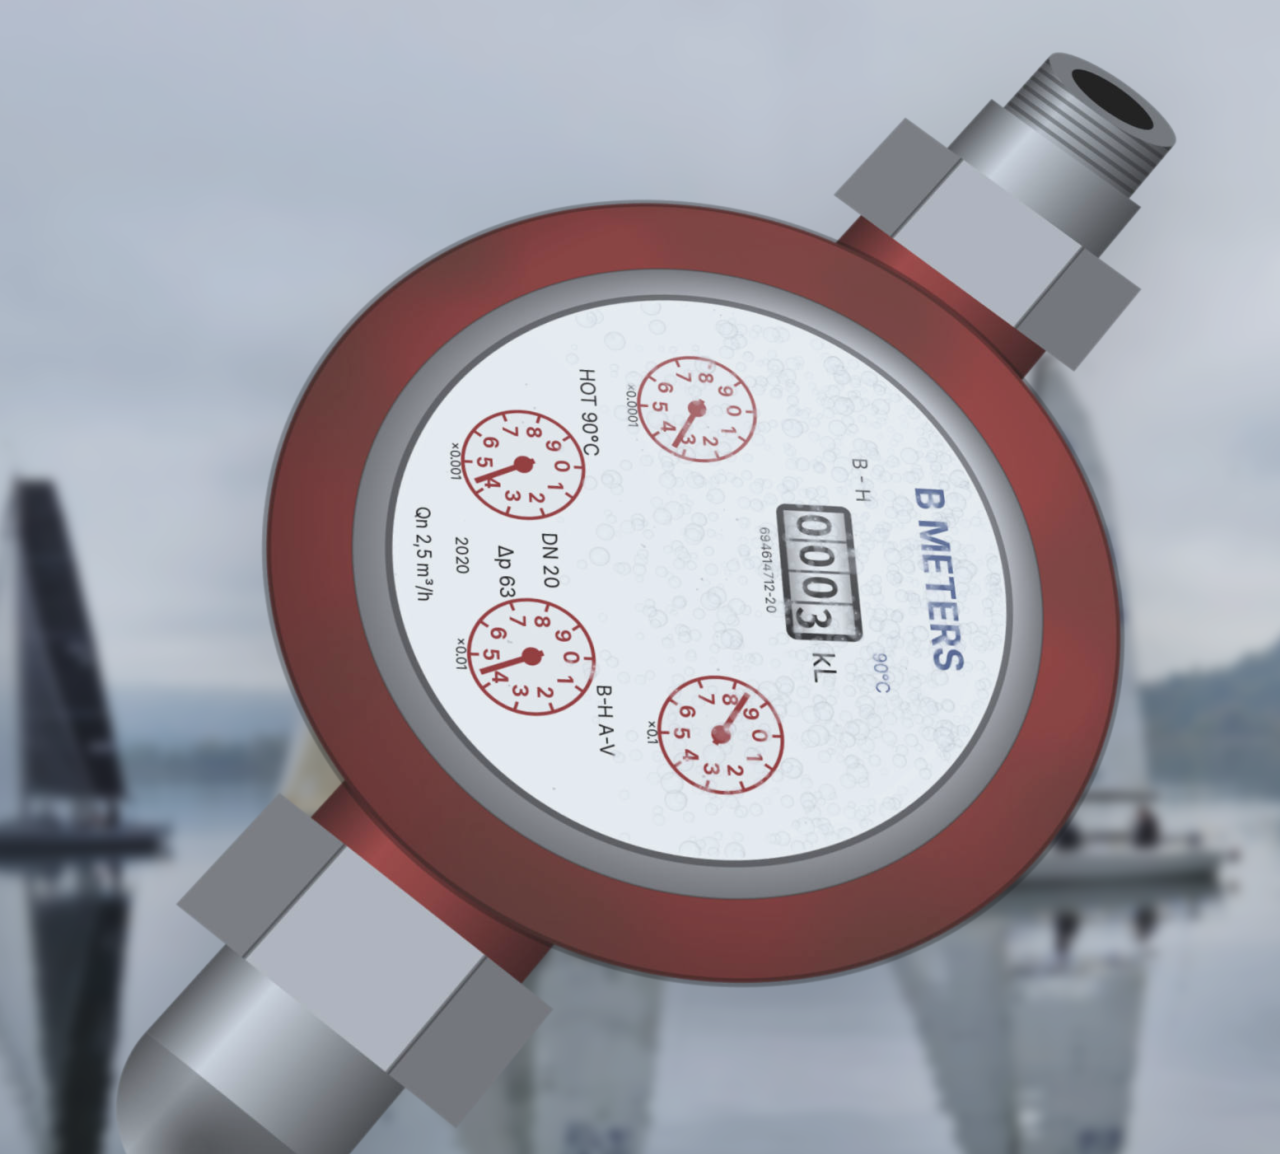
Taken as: value=2.8443 unit=kL
